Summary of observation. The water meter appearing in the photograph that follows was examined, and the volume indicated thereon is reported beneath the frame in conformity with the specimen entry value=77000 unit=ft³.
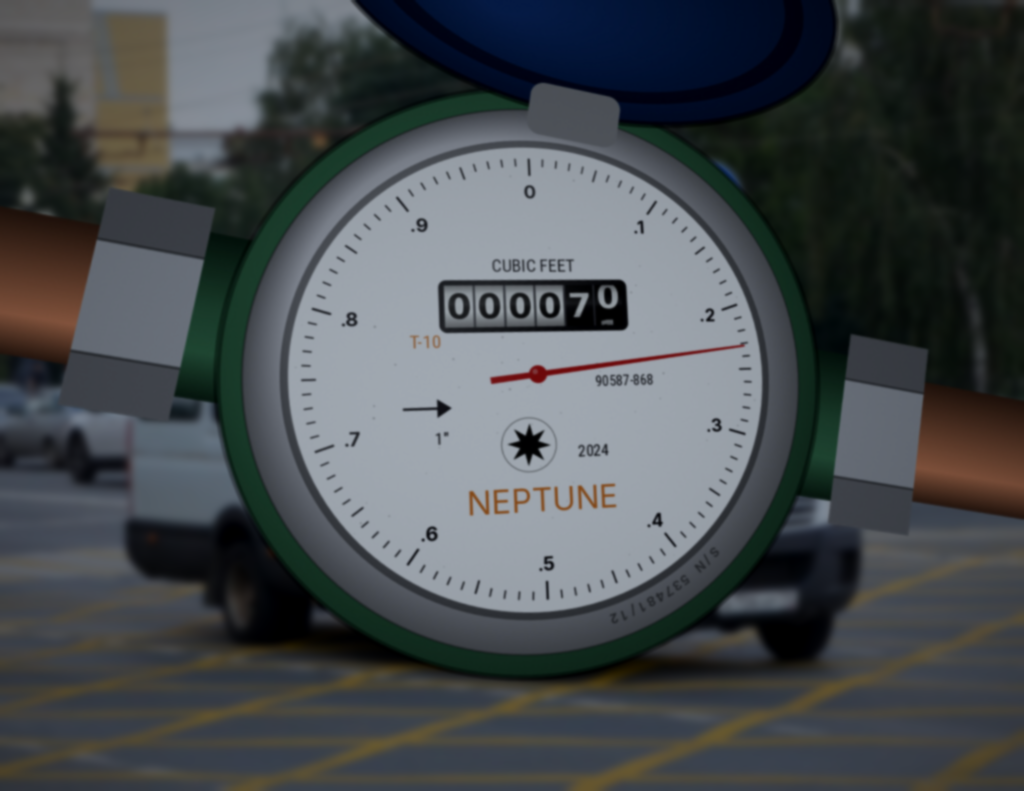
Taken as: value=70.23 unit=ft³
